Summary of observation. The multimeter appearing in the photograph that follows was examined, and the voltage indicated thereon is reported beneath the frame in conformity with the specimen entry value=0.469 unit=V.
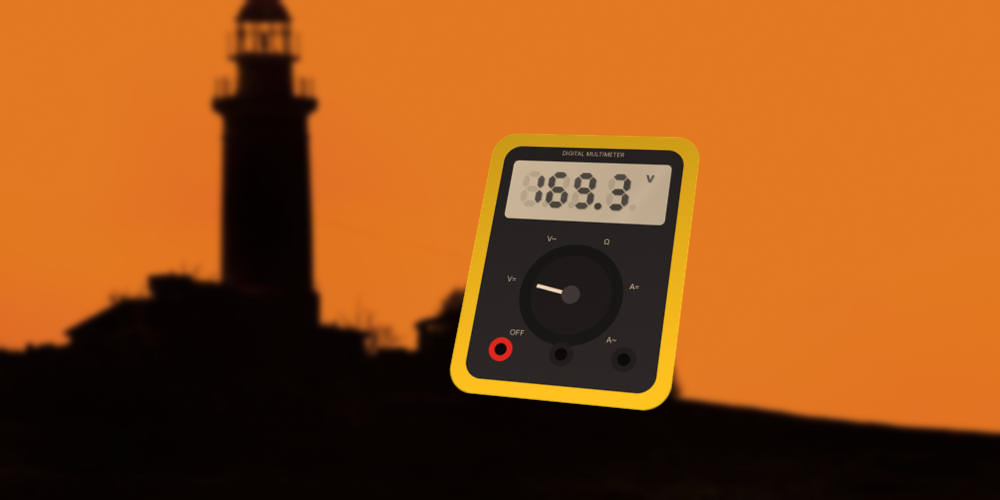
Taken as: value=169.3 unit=V
